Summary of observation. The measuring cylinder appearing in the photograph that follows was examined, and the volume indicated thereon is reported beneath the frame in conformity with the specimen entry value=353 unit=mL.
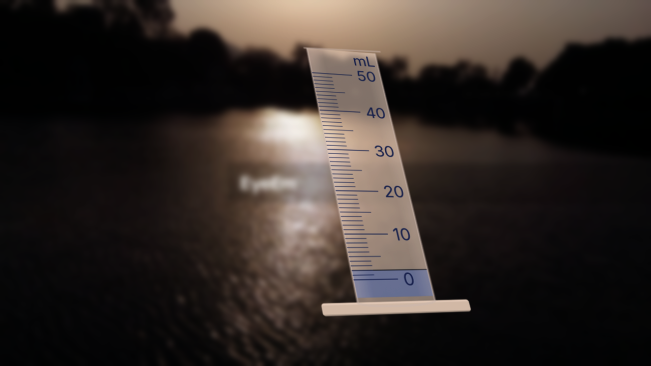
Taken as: value=2 unit=mL
